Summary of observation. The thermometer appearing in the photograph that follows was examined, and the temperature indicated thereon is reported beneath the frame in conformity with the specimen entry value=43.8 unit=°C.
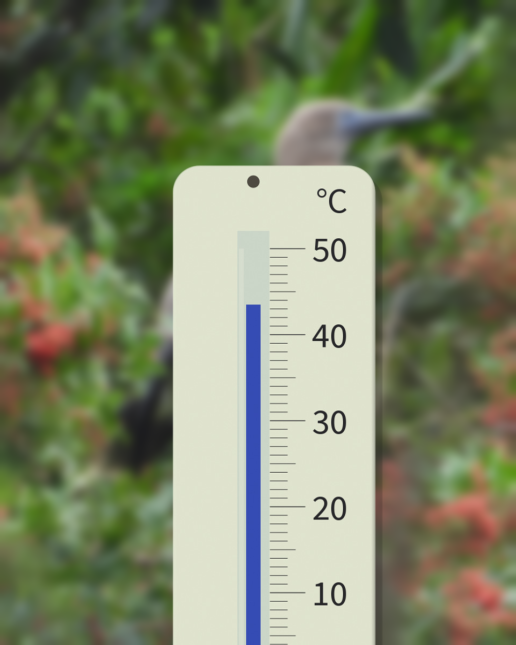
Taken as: value=43.5 unit=°C
